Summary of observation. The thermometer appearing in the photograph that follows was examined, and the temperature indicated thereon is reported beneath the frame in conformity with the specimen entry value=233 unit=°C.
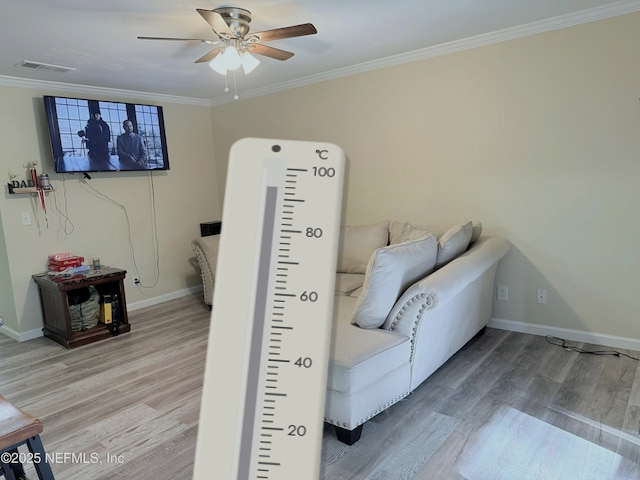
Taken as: value=94 unit=°C
